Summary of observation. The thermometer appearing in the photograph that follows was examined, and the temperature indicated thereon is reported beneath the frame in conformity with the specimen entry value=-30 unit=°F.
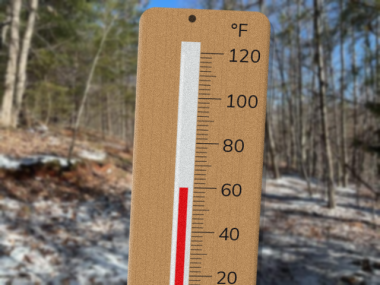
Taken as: value=60 unit=°F
